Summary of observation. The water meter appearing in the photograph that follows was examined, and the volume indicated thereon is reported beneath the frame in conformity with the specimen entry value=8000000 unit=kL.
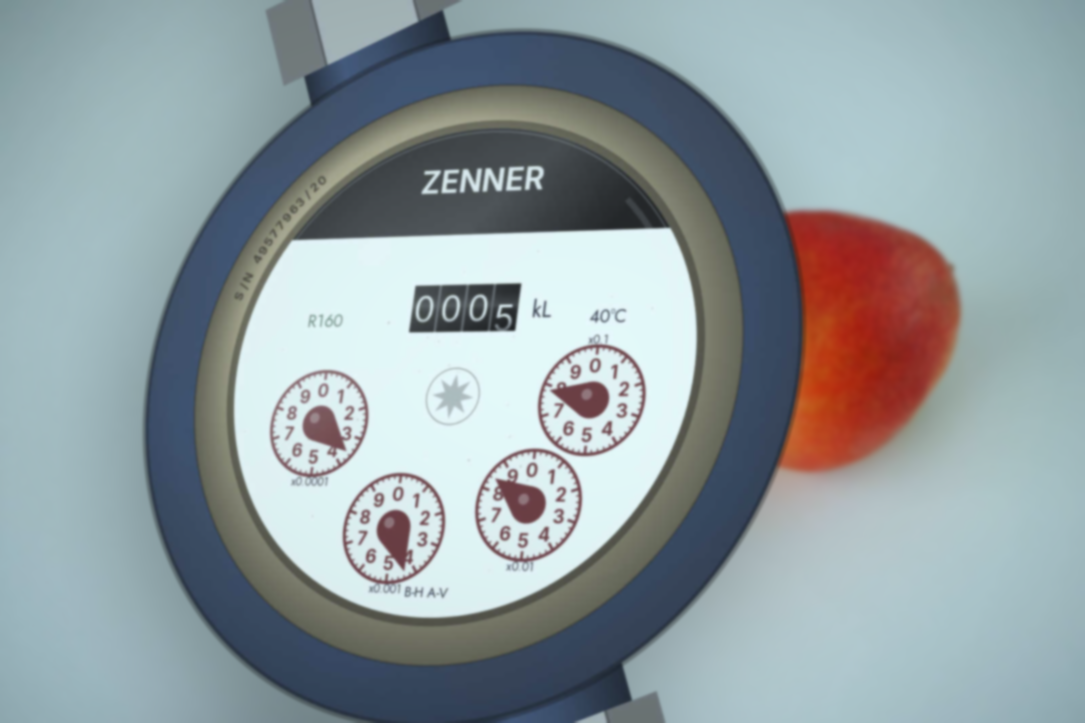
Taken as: value=4.7843 unit=kL
